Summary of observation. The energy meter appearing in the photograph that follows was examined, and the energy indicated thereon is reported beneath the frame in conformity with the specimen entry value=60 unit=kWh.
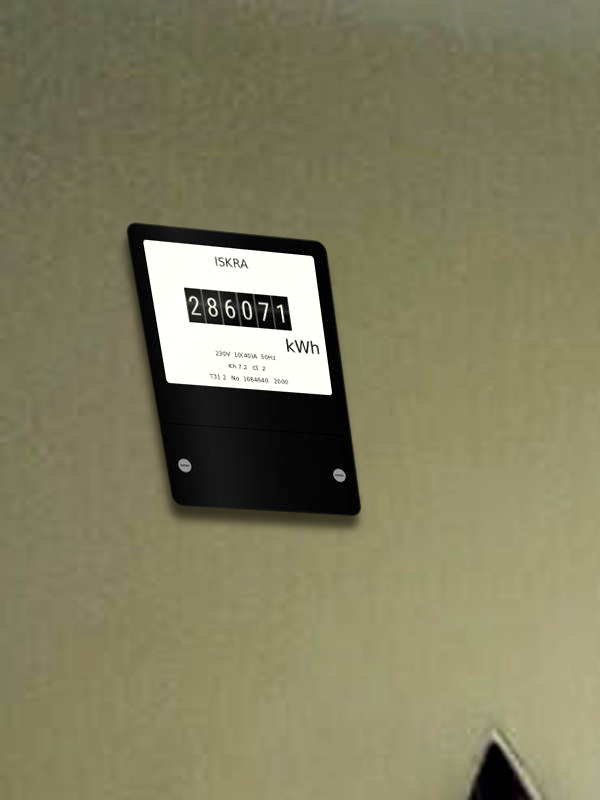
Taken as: value=286071 unit=kWh
